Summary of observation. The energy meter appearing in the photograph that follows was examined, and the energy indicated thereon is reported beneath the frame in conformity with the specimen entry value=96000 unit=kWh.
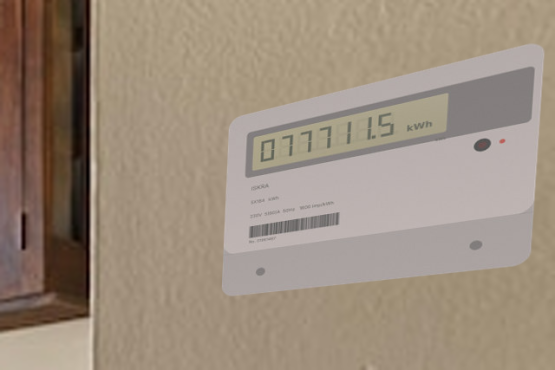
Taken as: value=77711.5 unit=kWh
